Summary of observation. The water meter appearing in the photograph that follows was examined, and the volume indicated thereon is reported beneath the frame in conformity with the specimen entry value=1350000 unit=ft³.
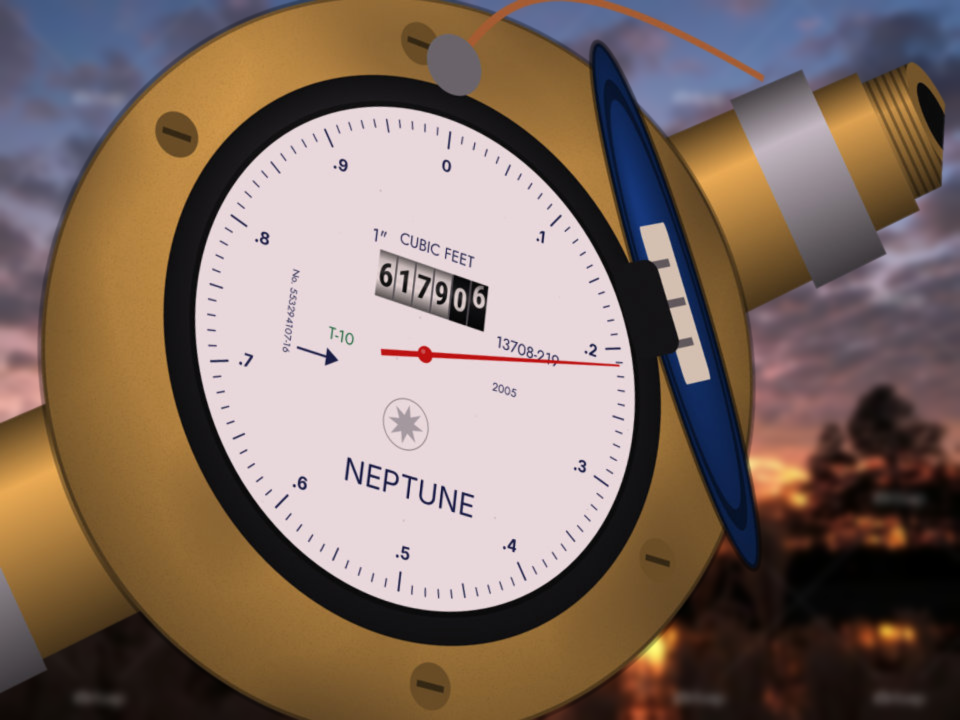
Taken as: value=617906.21 unit=ft³
